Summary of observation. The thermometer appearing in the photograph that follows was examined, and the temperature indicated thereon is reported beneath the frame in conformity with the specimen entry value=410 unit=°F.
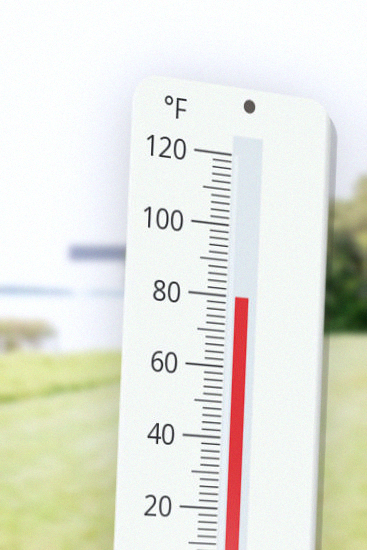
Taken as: value=80 unit=°F
